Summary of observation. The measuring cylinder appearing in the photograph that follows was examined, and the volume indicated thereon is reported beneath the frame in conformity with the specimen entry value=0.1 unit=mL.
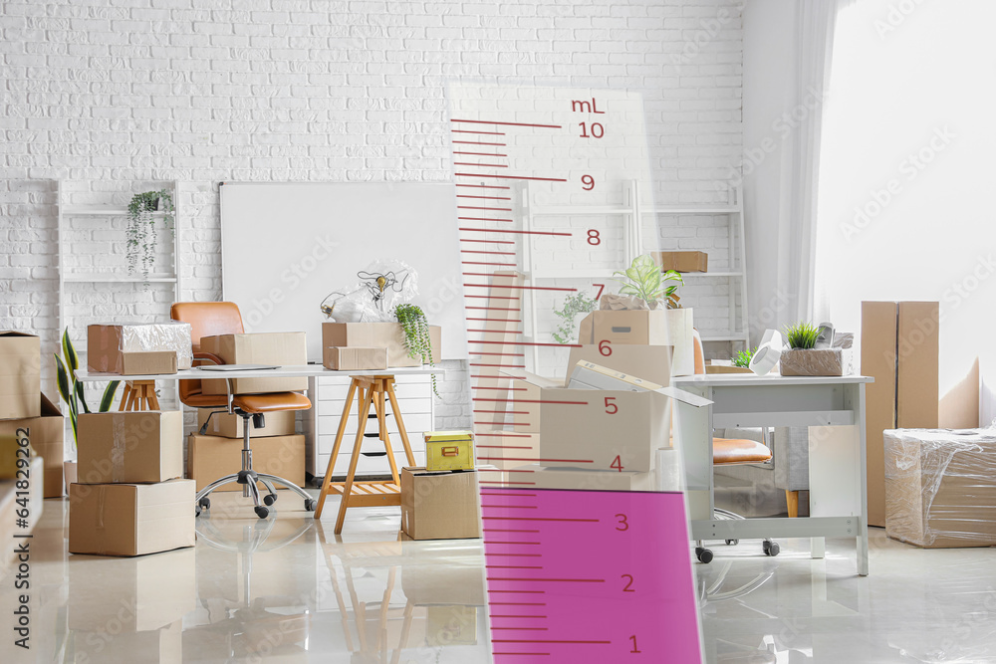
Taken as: value=3.5 unit=mL
